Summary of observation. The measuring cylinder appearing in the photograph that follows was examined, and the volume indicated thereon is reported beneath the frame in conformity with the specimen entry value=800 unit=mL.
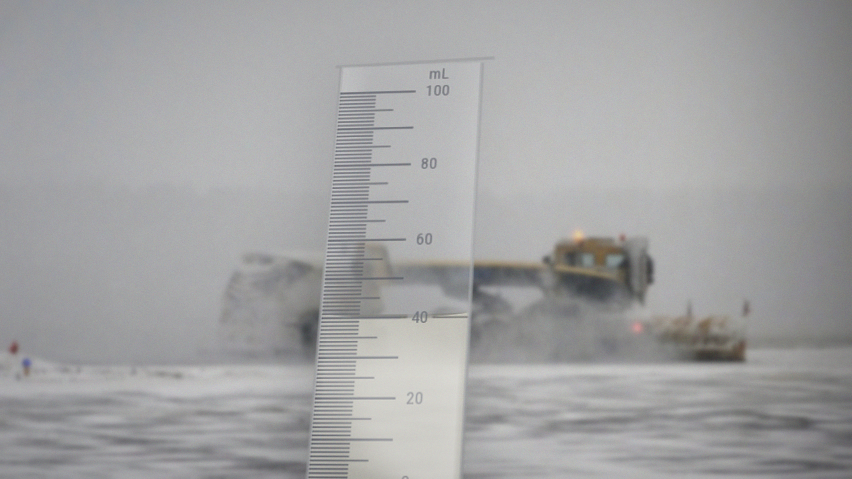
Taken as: value=40 unit=mL
